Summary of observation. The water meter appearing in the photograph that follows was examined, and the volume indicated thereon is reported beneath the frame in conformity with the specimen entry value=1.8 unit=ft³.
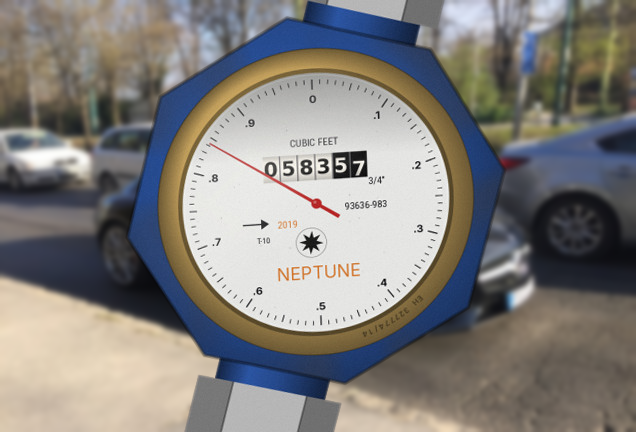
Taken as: value=58356.84 unit=ft³
